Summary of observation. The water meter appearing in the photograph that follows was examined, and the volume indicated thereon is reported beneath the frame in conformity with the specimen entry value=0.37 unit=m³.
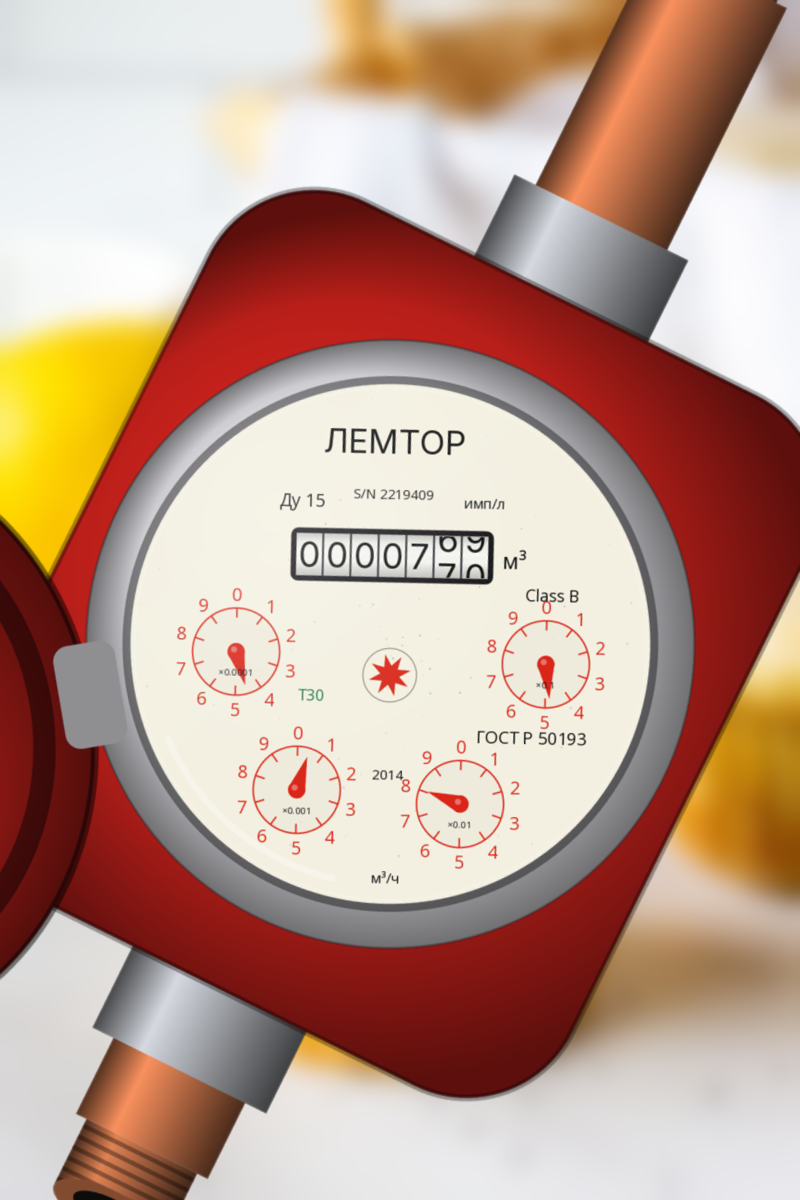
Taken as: value=769.4804 unit=m³
